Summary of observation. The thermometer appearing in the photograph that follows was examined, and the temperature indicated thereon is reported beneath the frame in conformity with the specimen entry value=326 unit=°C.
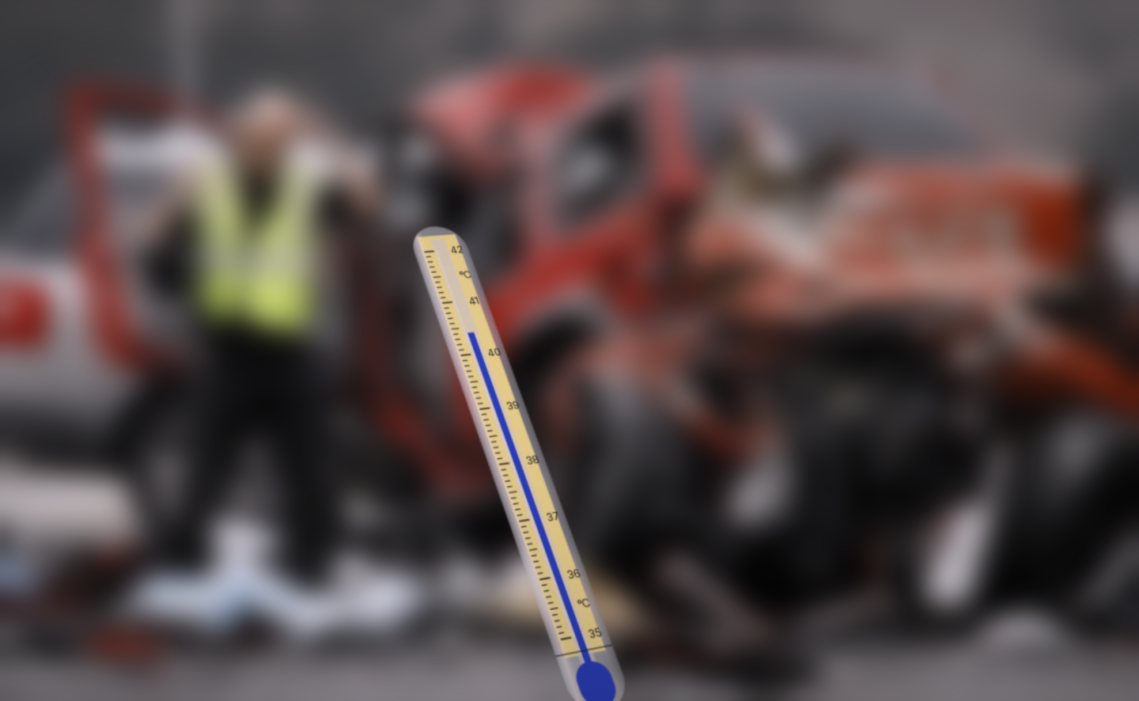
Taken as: value=40.4 unit=°C
